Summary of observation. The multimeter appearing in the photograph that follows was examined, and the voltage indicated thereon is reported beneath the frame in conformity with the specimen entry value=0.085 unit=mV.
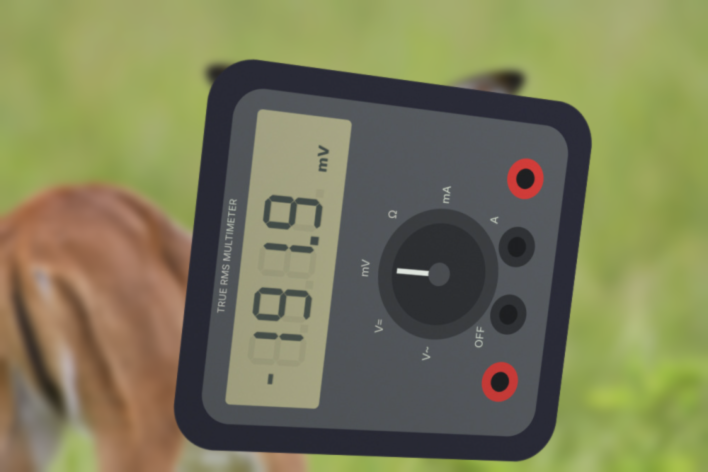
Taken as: value=-191.9 unit=mV
